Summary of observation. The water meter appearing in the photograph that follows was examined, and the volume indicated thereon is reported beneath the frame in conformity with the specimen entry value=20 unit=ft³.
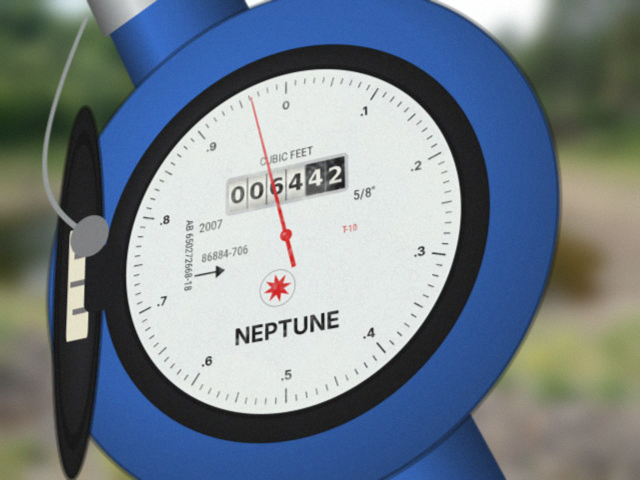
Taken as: value=6441.96 unit=ft³
